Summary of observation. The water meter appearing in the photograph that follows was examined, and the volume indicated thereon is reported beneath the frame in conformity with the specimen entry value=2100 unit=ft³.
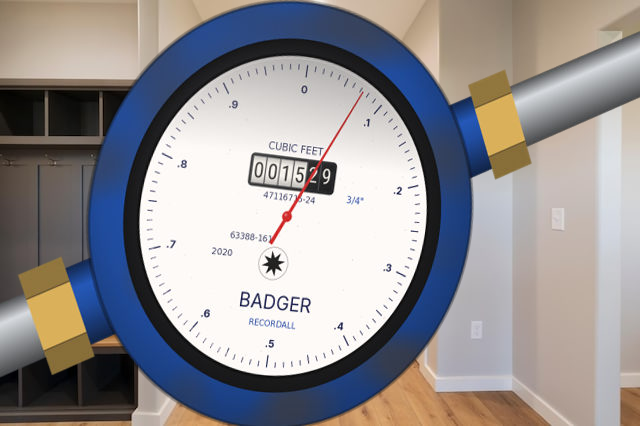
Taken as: value=1529.07 unit=ft³
